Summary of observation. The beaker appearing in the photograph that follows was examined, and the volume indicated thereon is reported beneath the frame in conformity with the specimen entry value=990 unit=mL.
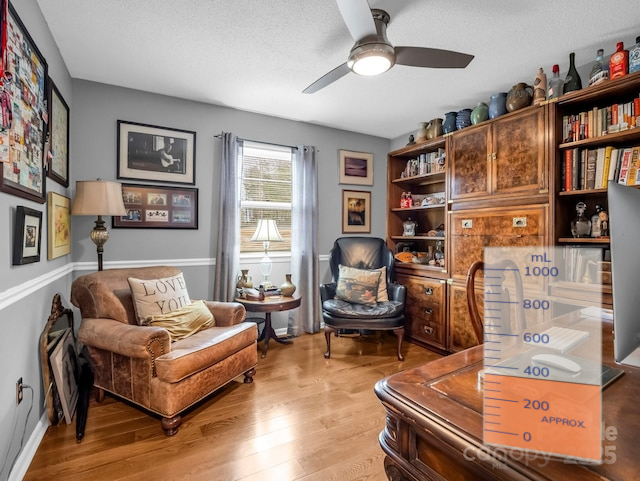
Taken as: value=350 unit=mL
